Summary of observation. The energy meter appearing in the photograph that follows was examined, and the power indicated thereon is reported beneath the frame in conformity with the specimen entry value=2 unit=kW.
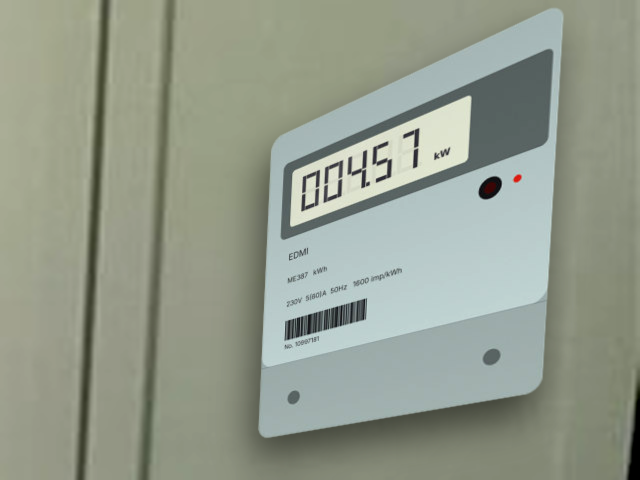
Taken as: value=4.57 unit=kW
